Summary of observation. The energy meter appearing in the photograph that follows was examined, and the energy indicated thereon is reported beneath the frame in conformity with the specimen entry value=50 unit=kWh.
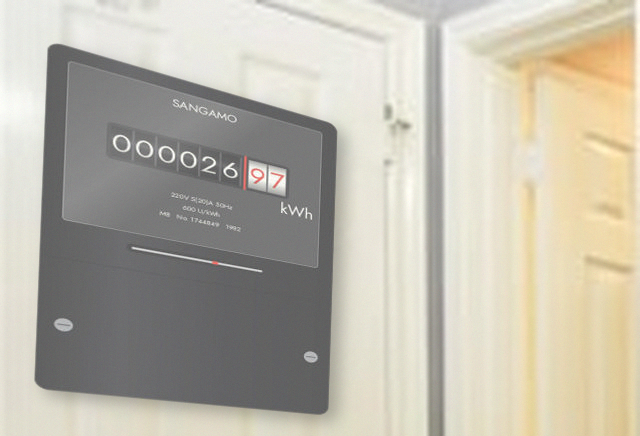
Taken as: value=26.97 unit=kWh
